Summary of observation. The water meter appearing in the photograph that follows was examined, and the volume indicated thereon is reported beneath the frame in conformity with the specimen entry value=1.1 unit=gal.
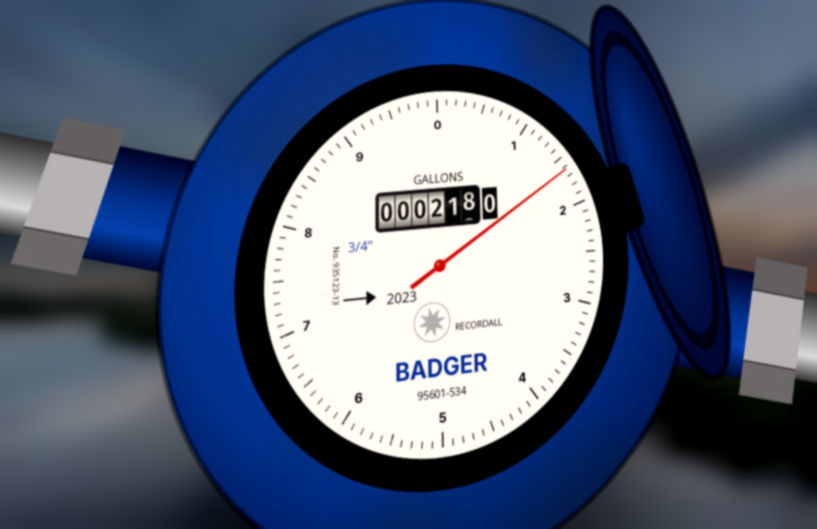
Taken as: value=2181.6 unit=gal
